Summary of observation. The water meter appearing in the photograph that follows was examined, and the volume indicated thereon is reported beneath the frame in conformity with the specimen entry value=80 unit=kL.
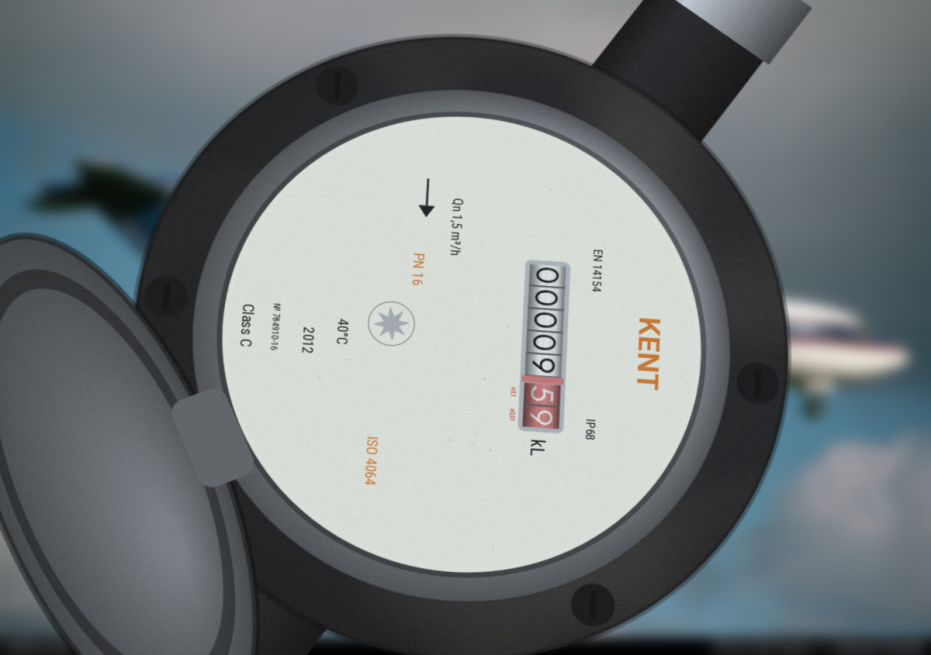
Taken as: value=9.59 unit=kL
